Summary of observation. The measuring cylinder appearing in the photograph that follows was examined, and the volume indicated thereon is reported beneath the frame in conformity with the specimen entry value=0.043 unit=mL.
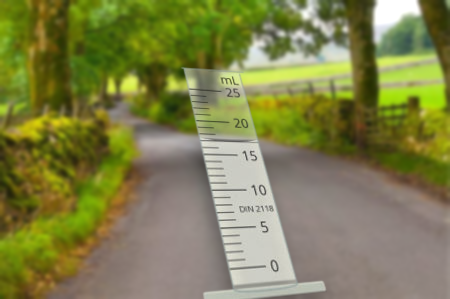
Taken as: value=17 unit=mL
